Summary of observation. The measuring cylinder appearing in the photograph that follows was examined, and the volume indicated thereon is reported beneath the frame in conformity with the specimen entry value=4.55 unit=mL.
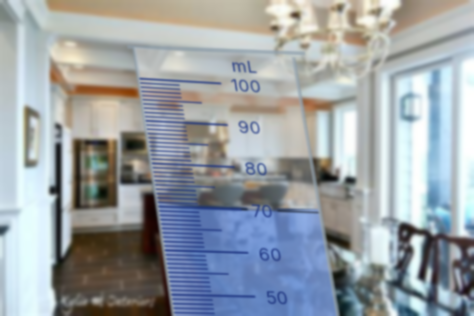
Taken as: value=70 unit=mL
